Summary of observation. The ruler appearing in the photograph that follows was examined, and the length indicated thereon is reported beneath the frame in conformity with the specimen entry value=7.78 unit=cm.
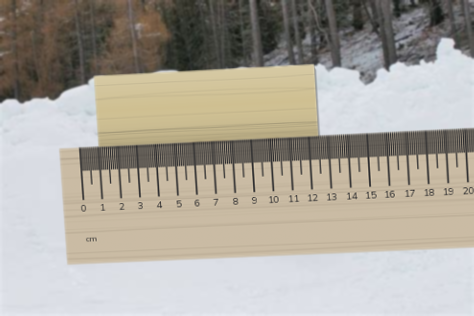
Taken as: value=11.5 unit=cm
